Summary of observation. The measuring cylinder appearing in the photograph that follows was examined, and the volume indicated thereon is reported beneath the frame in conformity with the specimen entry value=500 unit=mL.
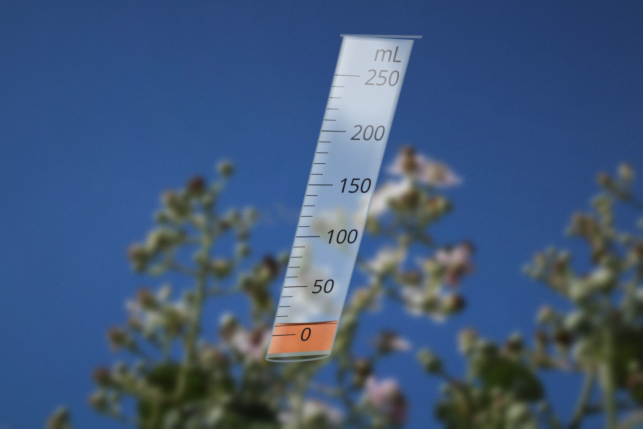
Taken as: value=10 unit=mL
